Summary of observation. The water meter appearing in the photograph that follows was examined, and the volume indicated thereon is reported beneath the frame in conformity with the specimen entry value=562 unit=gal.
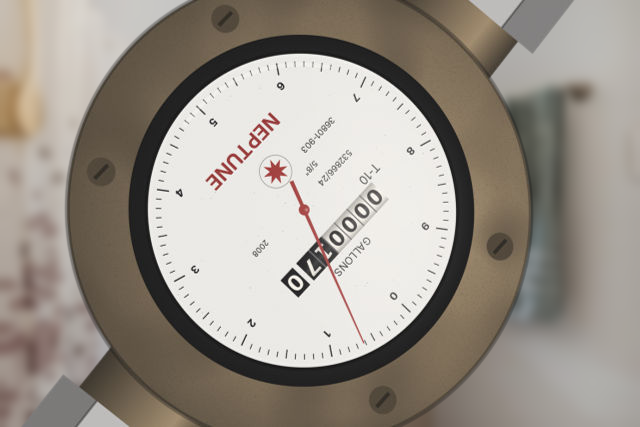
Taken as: value=170.6 unit=gal
